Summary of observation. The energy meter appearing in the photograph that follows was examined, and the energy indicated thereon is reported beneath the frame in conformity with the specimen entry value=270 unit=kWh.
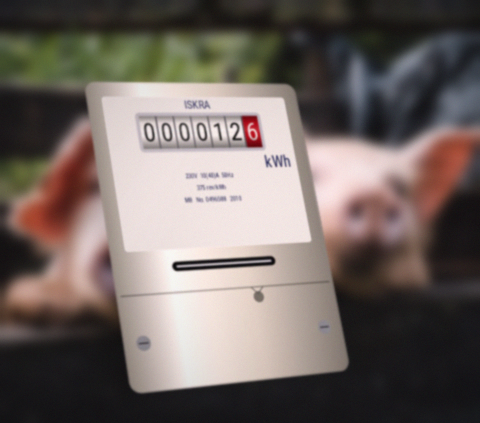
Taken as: value=12.6 unit=kWh
